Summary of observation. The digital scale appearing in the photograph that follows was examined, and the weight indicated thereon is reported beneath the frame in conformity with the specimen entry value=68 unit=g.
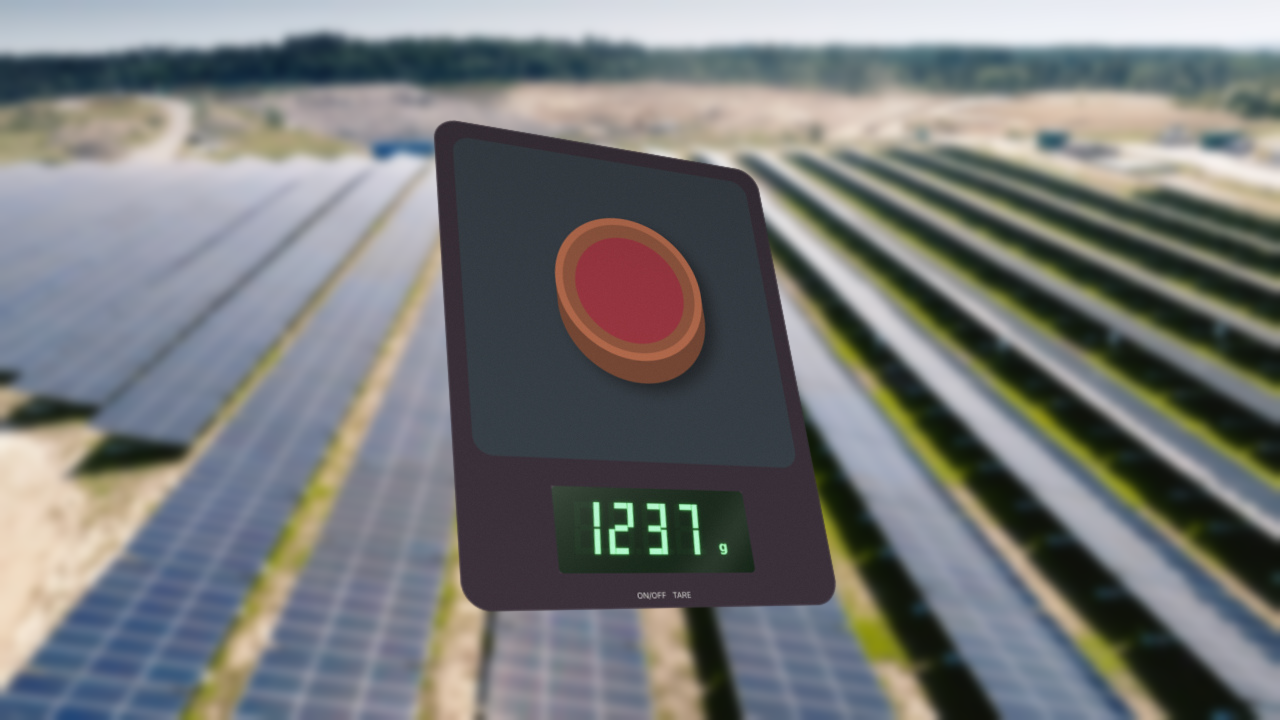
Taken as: value=1237 unit=g
